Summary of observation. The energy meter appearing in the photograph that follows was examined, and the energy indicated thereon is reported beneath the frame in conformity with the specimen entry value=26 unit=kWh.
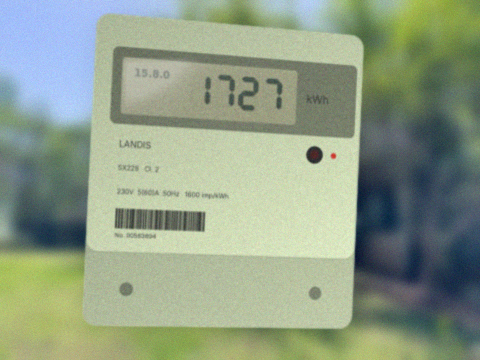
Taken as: value=1727 unit=kWh
